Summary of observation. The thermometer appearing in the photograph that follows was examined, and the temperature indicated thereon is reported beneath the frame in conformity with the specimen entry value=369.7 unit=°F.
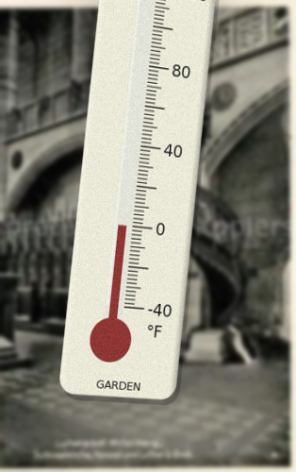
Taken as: value=0 unit=°F
